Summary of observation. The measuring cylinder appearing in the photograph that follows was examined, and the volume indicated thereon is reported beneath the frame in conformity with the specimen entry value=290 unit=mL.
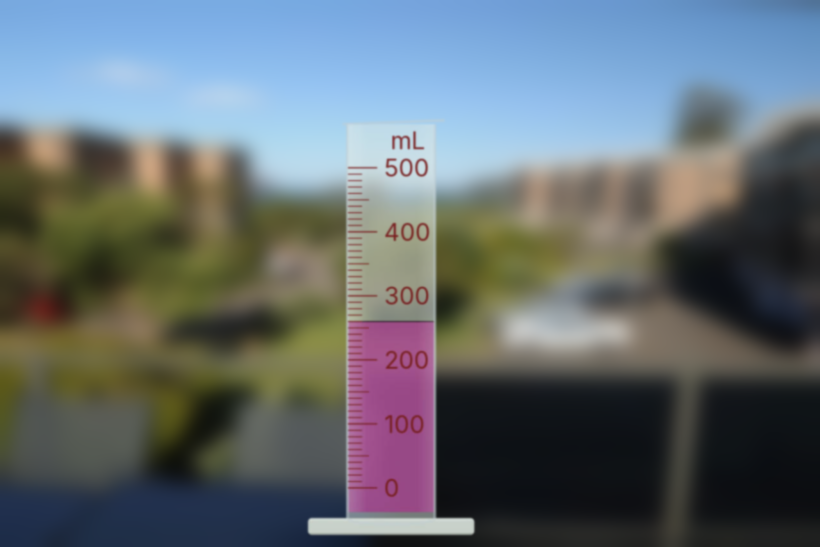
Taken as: value=260 unit=mL
